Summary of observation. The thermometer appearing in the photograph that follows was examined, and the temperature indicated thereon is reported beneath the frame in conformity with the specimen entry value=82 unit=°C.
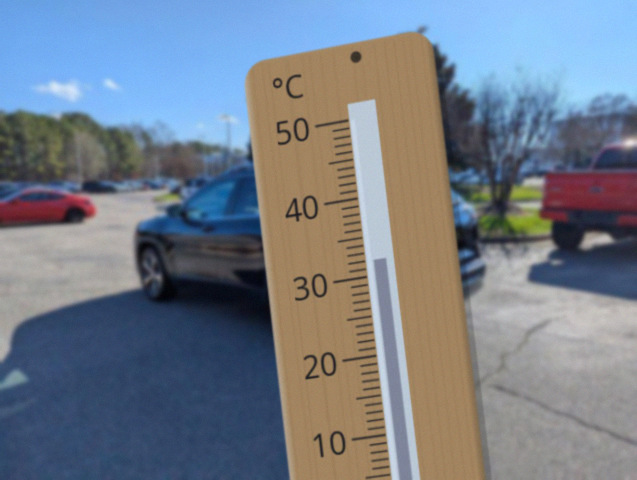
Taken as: value=32 unit=°C
